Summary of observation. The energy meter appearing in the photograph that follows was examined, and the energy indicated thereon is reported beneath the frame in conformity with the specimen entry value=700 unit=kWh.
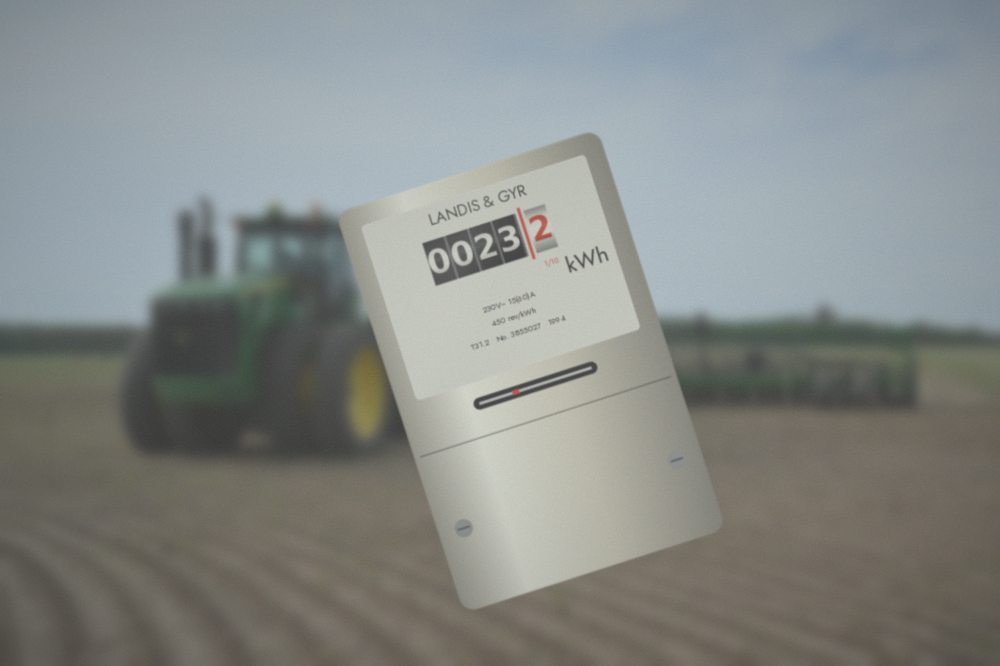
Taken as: value=23.2 unit=kWh
